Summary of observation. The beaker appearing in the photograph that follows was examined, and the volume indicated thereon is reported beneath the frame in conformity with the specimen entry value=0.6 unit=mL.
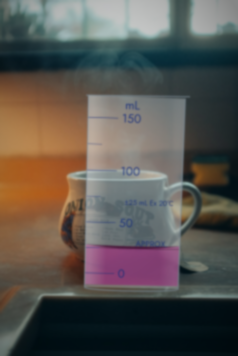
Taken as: value=25 unit=mL
